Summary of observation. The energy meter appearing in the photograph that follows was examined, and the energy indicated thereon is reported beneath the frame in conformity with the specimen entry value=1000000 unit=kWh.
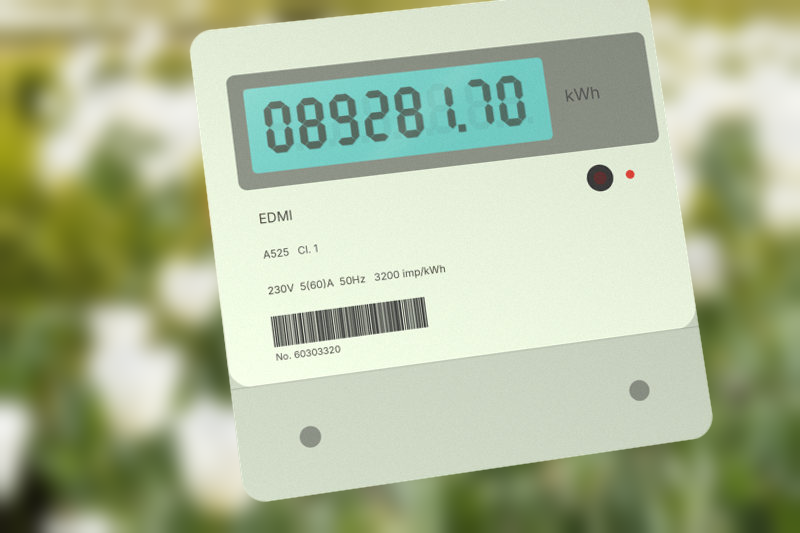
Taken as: value=89281.70 unit=kWh
